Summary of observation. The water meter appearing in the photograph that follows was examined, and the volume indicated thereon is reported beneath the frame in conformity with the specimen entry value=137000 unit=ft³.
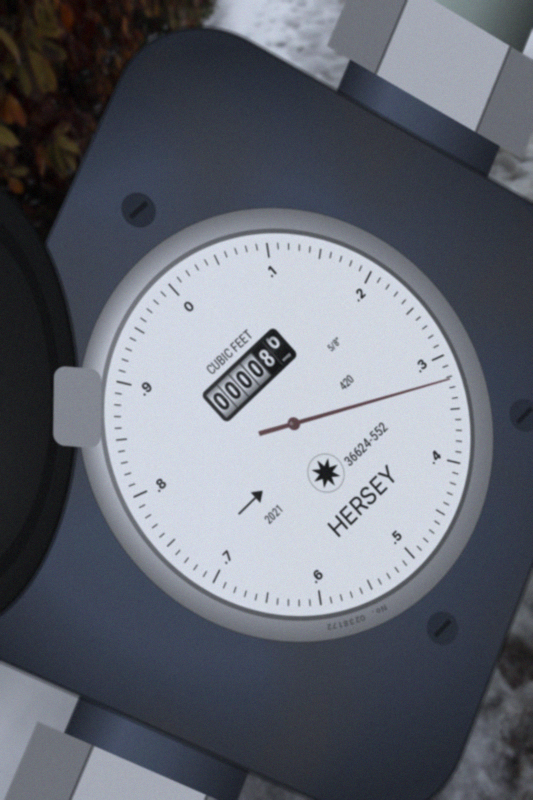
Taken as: value=86.32 unit=ft³
